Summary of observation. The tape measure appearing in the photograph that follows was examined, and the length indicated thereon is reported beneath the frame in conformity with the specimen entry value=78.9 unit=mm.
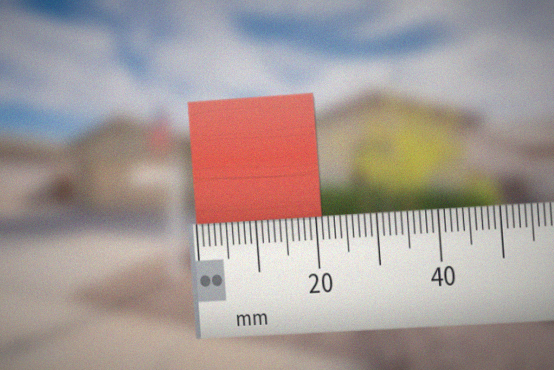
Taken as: value=21 unit=mm
